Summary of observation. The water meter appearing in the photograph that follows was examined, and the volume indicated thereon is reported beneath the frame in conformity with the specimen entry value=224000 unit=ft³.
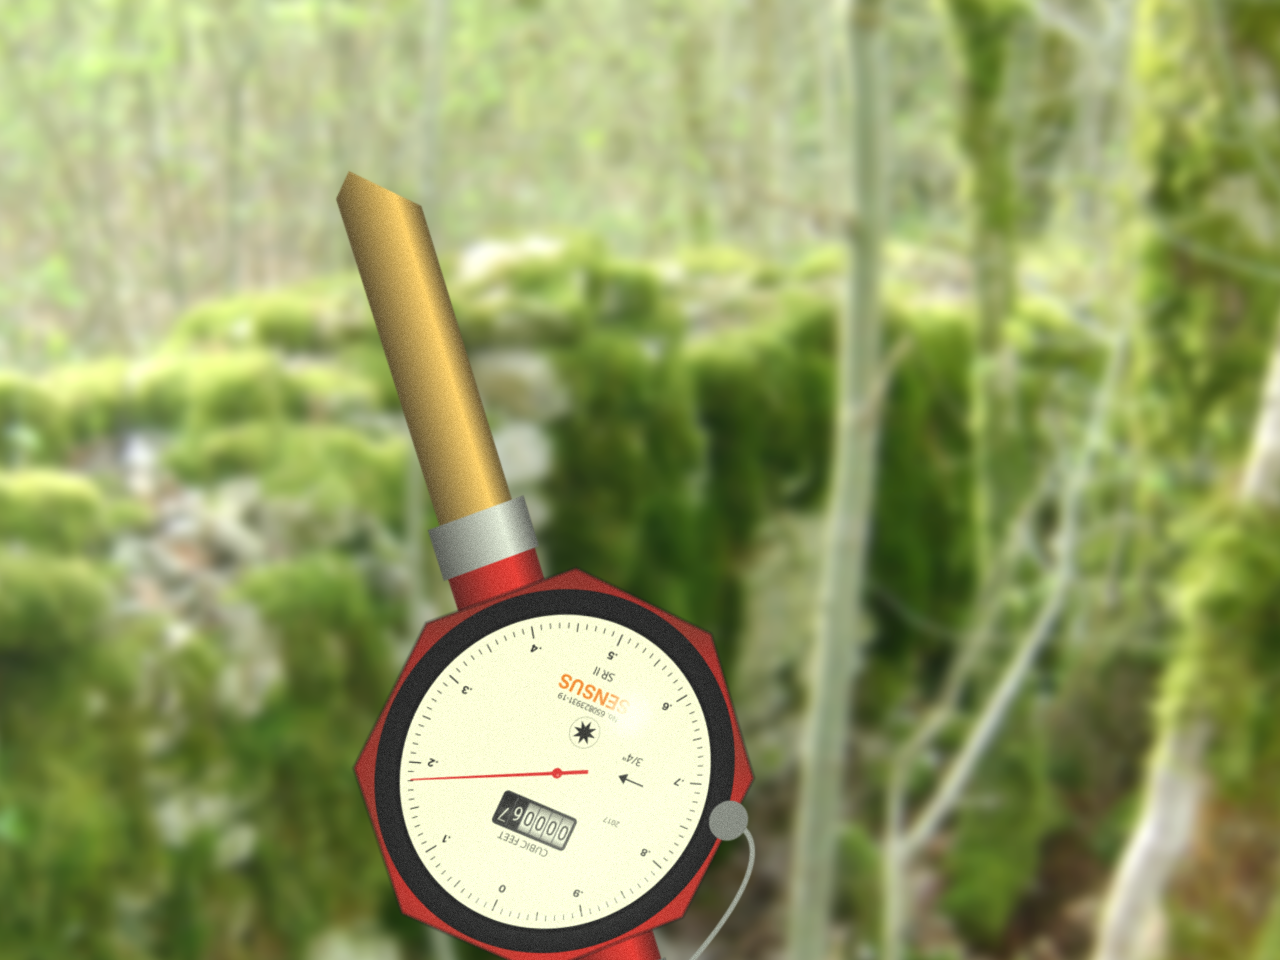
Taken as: value=67.18 unit=ft³
